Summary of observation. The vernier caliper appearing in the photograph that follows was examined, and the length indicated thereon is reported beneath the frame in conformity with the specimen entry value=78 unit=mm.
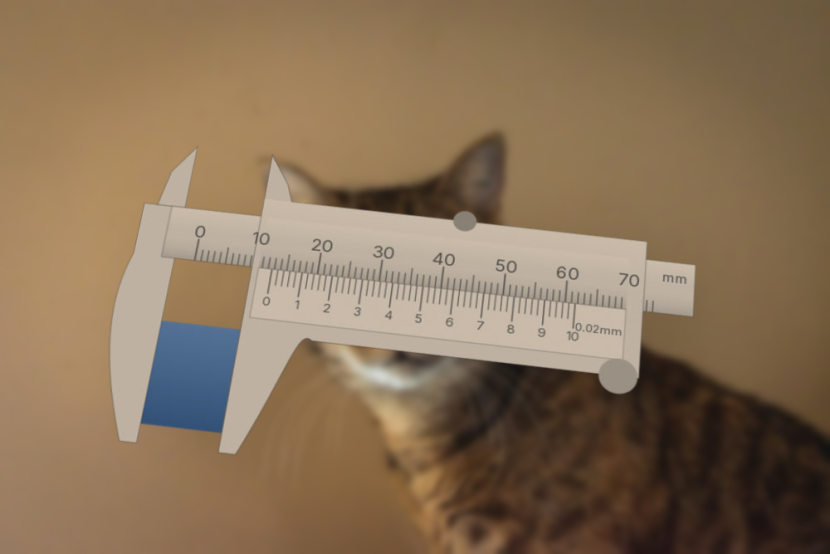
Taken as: value=12.6 unit=mm
